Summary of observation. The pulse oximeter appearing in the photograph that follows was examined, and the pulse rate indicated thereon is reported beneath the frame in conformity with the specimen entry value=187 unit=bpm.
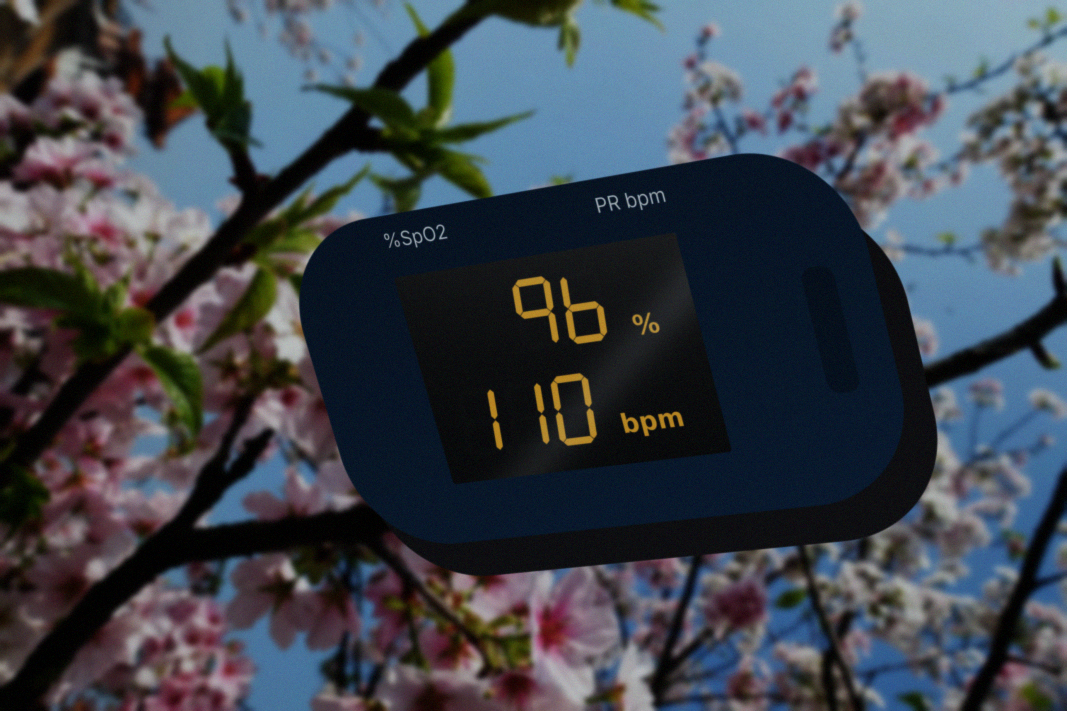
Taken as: value=110 unit=bpm
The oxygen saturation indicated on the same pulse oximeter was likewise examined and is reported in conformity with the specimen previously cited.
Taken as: value=96 unit=%
